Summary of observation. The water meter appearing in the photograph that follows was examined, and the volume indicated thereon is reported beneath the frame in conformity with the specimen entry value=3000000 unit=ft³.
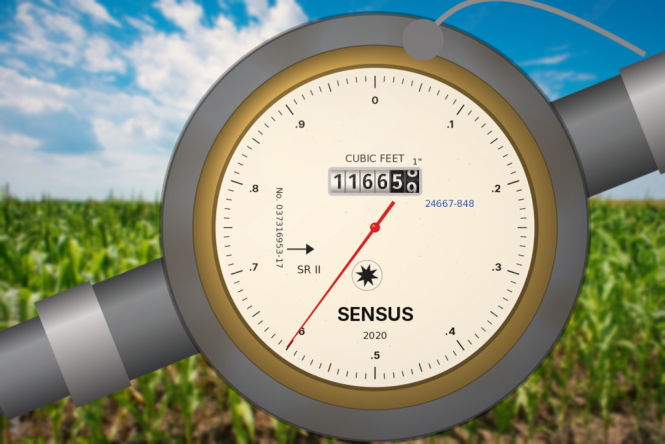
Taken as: value=116658.60 unit=ft³
